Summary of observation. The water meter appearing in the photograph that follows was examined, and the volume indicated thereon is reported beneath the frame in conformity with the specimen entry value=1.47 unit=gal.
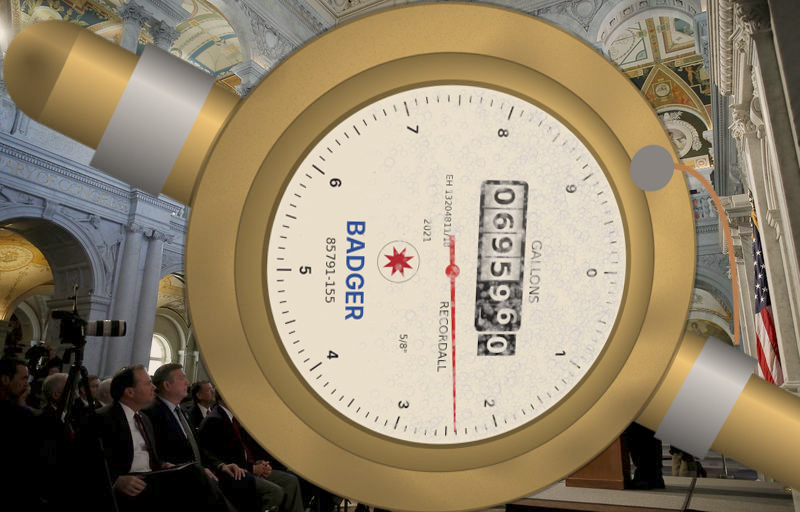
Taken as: value=695962.4 unit=gal
